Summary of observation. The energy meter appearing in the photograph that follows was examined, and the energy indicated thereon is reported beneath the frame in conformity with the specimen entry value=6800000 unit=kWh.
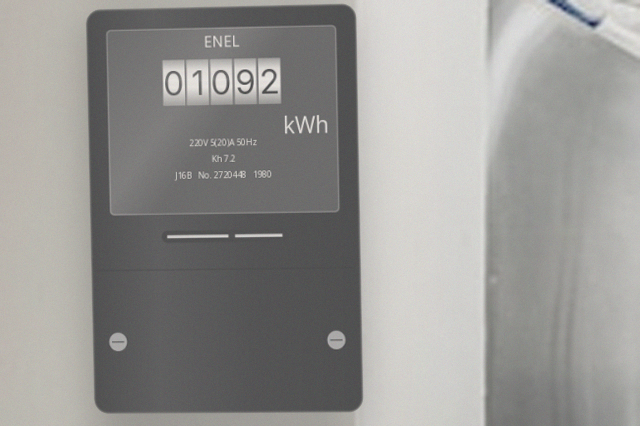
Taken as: value=1092 unit=kWh
